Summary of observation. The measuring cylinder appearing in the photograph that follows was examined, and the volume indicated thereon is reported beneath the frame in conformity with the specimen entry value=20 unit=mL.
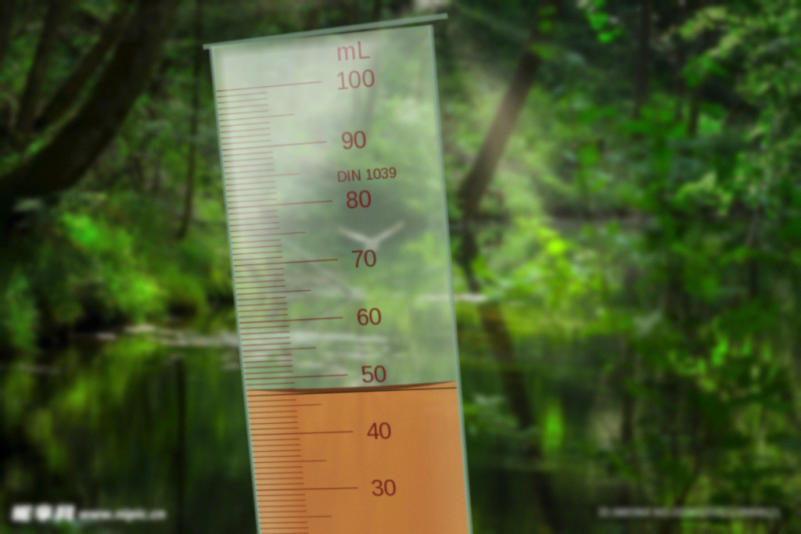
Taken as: value=47 unit=mL
